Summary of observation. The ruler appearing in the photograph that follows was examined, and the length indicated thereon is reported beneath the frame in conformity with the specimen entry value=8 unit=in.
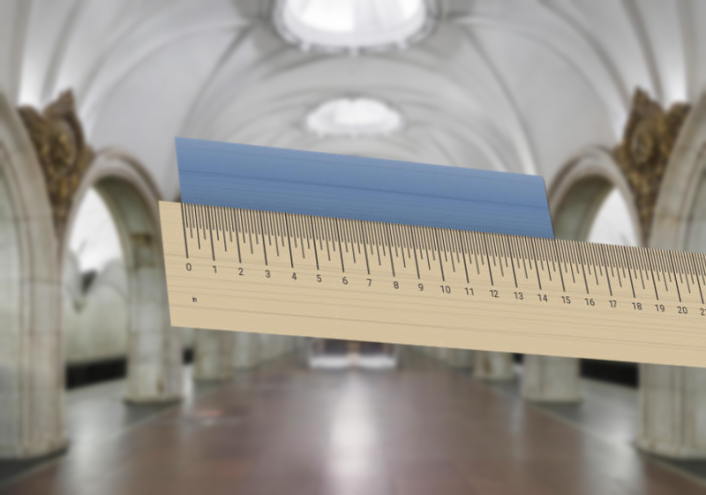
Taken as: value=15 unit=in
